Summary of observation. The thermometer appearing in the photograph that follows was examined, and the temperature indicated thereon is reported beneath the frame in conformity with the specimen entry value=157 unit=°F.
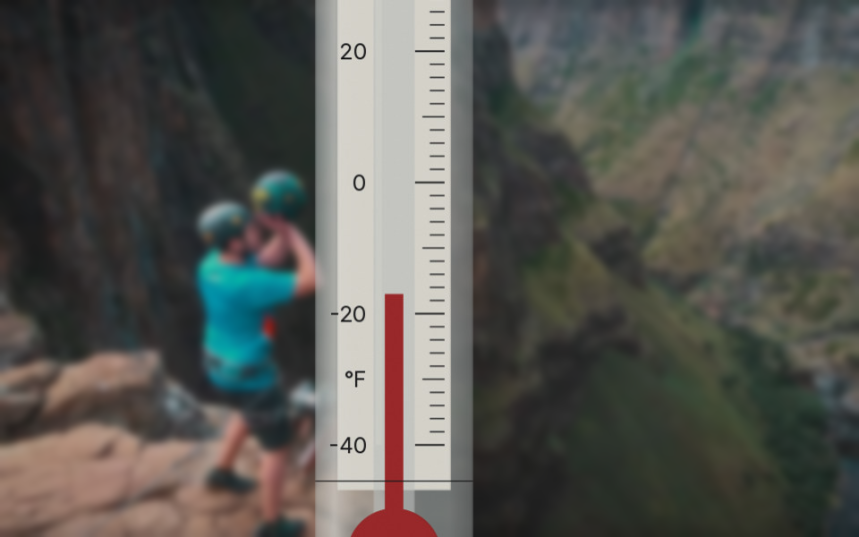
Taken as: value=-17 unit=°F
